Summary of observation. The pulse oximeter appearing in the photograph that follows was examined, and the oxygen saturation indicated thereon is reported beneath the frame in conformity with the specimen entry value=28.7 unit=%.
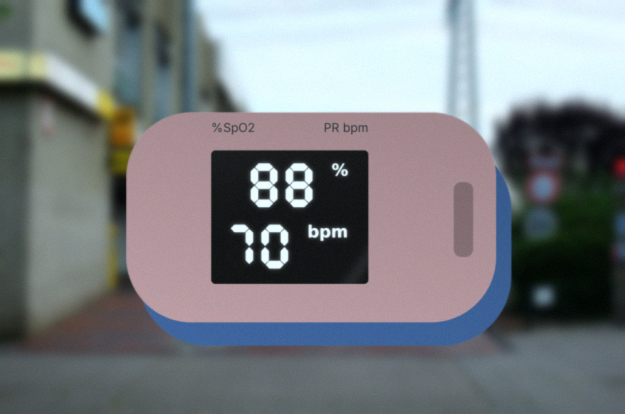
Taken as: value=88 unit=%
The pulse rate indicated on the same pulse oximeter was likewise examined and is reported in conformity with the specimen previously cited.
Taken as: value=70 unit=bpm
